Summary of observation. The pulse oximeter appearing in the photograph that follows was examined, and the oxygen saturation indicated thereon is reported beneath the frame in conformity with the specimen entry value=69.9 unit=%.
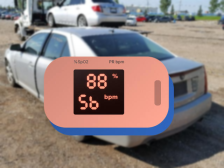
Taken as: value=88 unit=%
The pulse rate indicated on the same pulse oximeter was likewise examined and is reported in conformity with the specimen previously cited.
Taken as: value=56 unit=bpm
